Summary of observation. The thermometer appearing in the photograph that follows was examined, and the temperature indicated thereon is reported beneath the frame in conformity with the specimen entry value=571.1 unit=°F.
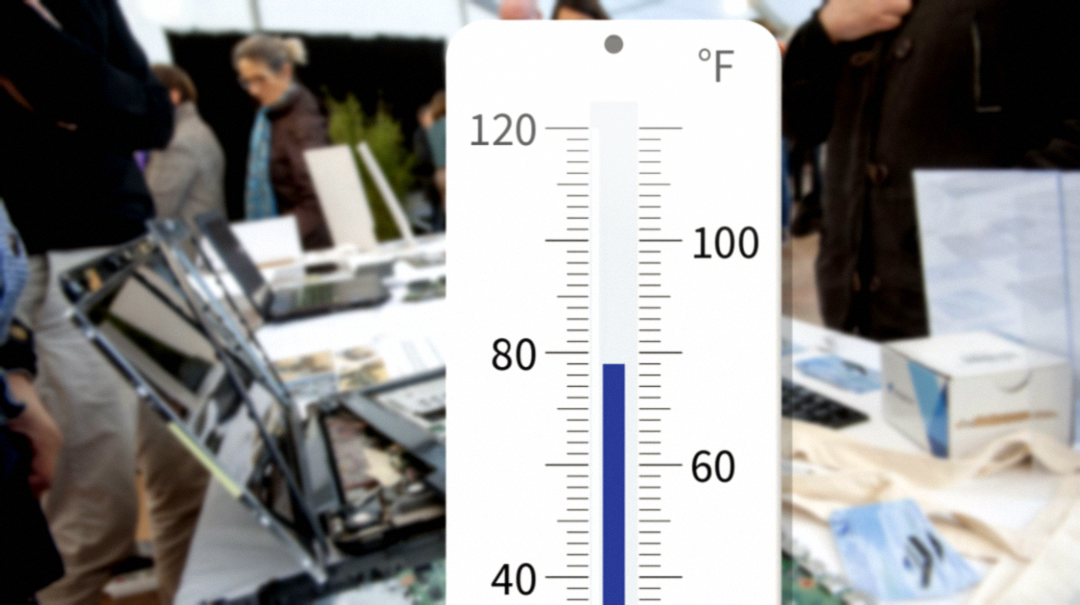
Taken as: value=78 unit=°F
